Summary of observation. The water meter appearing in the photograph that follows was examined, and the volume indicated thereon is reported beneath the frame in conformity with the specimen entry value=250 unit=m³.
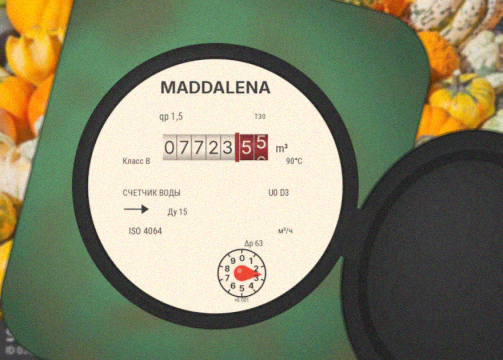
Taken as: value=7723.552 unit=m³
